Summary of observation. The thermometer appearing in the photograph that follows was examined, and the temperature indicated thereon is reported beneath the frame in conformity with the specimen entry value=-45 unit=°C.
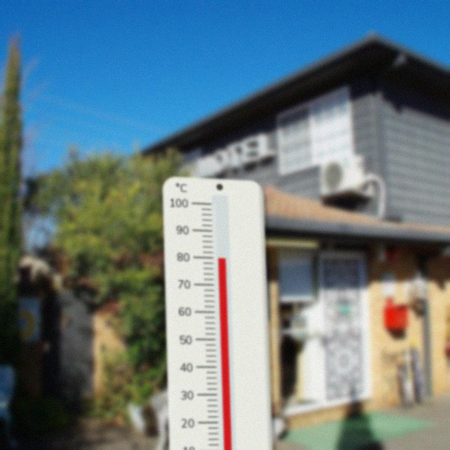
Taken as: value=80 unit=°C
